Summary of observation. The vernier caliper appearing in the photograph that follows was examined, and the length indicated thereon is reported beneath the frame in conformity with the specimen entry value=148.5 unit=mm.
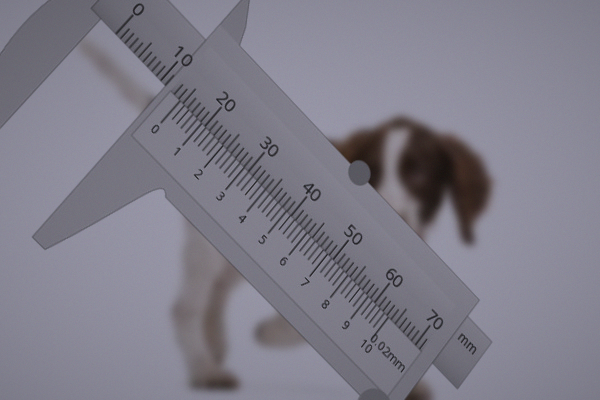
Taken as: value=14.4 unit=mm
